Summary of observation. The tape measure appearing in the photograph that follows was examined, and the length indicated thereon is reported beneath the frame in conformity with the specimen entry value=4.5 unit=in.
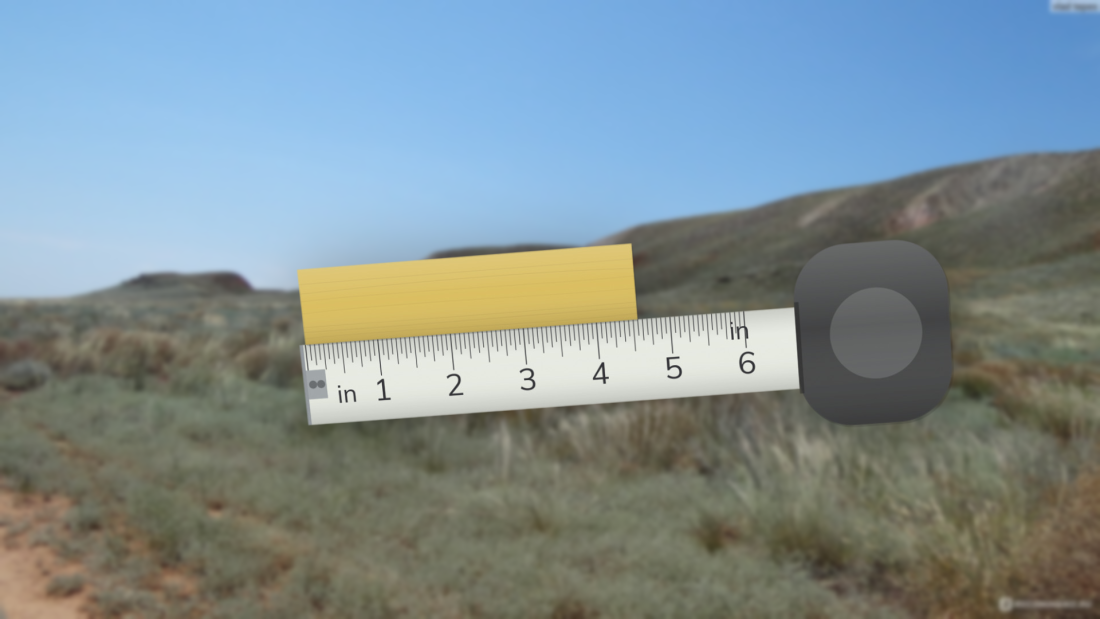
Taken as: value=4.5625 unit=in
